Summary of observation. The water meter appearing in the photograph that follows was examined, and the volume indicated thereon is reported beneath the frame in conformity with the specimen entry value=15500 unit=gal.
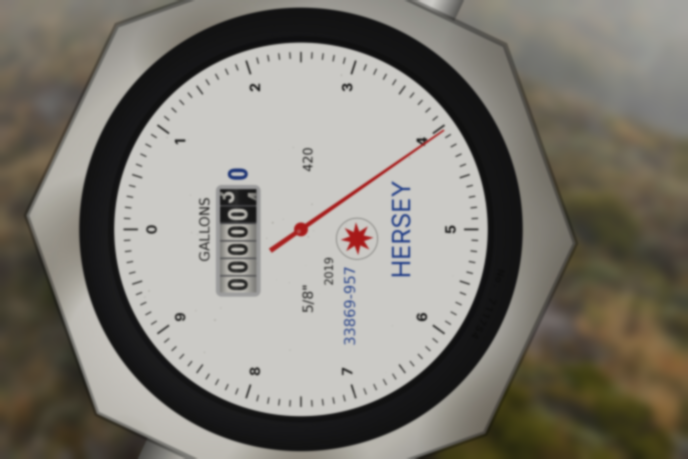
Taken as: value=34.0 unit=gal
